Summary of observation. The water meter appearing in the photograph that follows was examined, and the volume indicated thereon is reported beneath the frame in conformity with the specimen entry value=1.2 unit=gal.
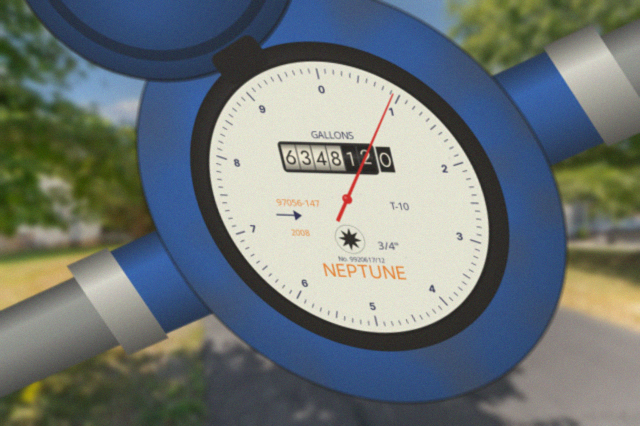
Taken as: value=6348120.9 unit=gal
